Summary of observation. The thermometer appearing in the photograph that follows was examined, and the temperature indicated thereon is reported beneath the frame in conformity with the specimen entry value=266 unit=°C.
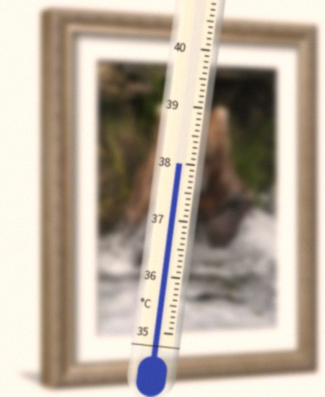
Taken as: value=38 unit=°C
